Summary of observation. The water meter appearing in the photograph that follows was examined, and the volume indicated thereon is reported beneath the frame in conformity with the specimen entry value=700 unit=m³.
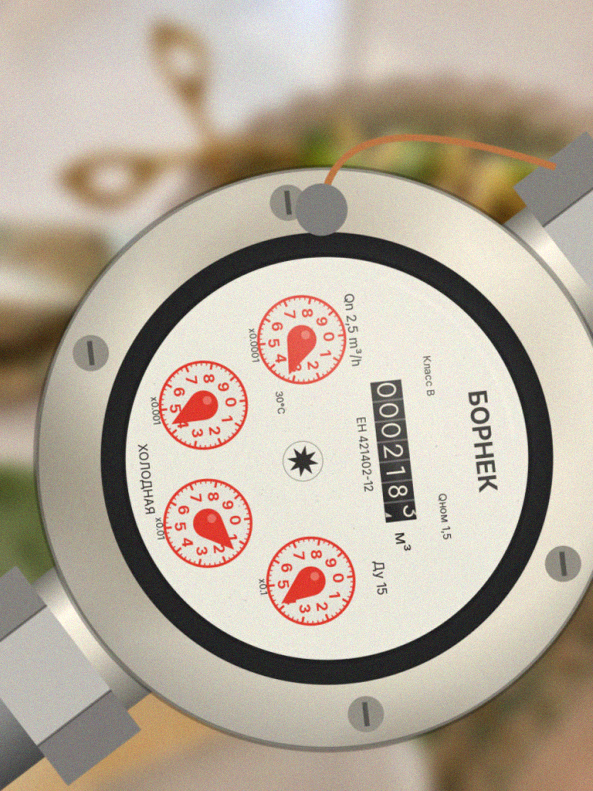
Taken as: value=2183.4143 unit=m³
